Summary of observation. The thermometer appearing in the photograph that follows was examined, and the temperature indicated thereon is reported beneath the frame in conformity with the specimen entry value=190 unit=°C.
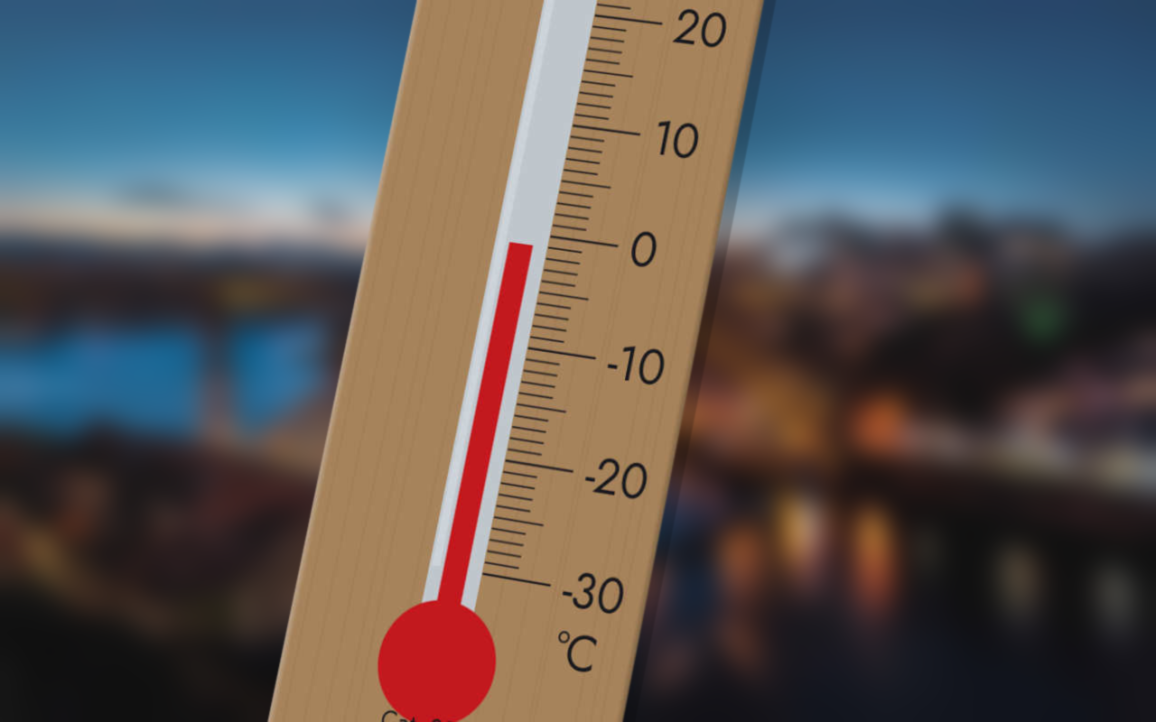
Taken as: value=-1 unit=°C
